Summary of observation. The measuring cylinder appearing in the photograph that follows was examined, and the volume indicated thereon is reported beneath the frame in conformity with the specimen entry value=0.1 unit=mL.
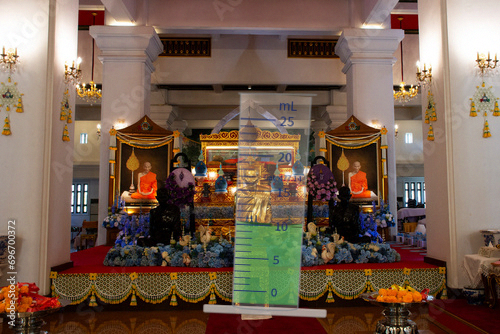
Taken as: value=10 unit=mL
